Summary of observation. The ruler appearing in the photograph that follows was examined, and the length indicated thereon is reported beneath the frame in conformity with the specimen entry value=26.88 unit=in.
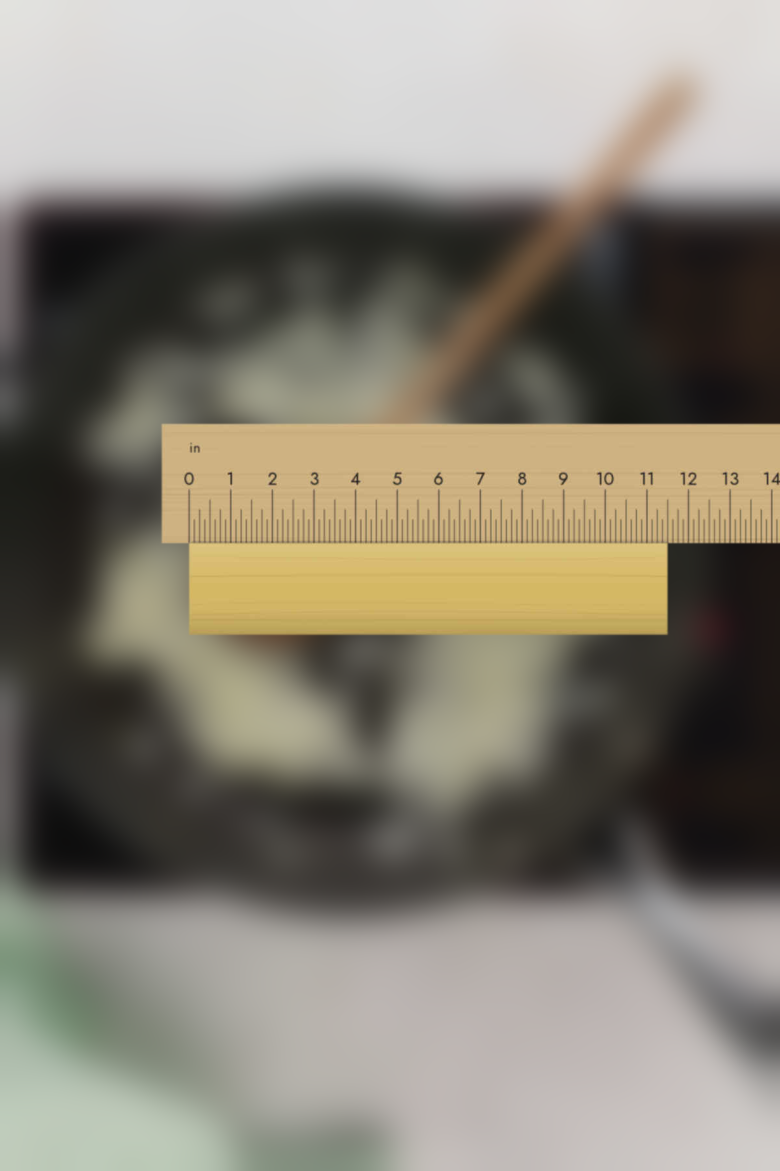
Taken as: value=11.5 unit=in
